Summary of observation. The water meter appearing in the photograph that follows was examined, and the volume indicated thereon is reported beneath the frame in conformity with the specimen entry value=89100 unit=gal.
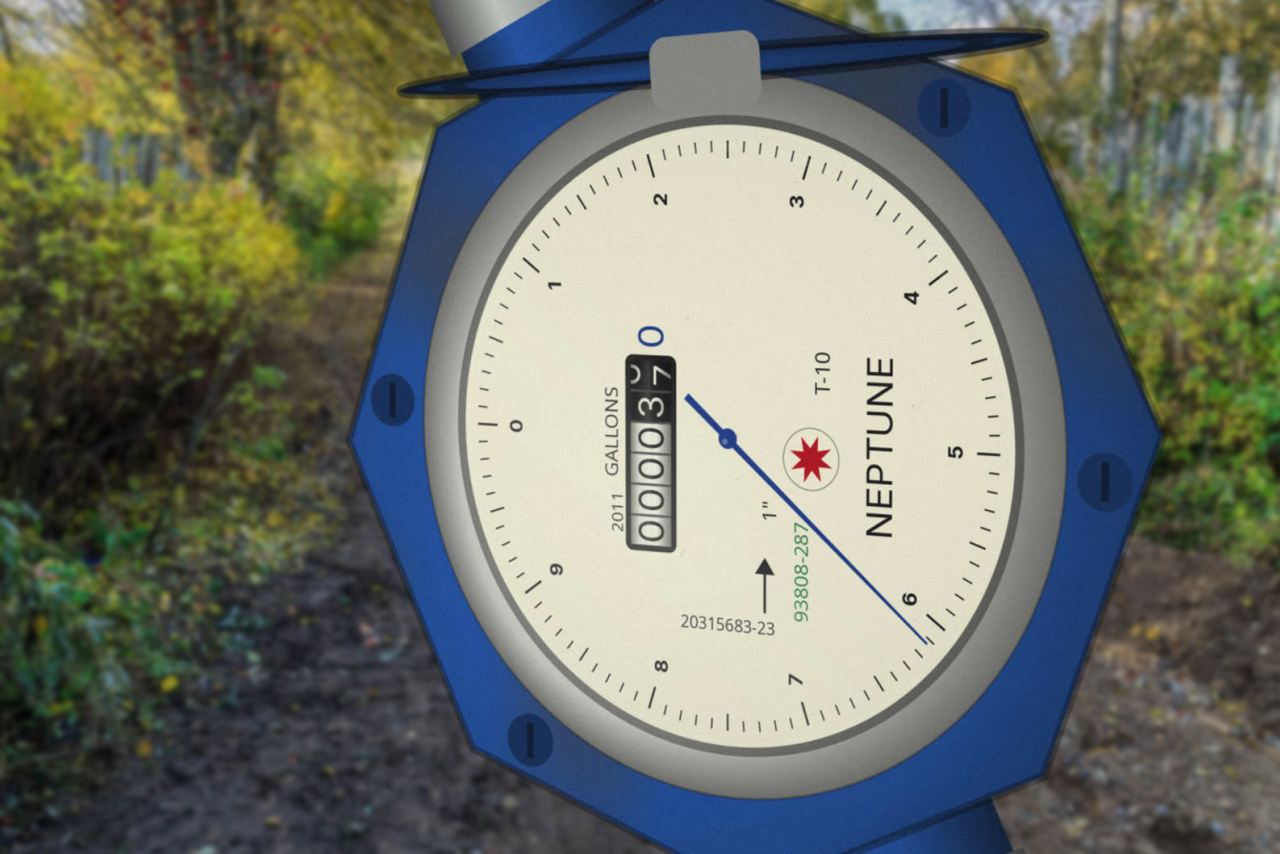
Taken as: value=366.1 unit=gal
